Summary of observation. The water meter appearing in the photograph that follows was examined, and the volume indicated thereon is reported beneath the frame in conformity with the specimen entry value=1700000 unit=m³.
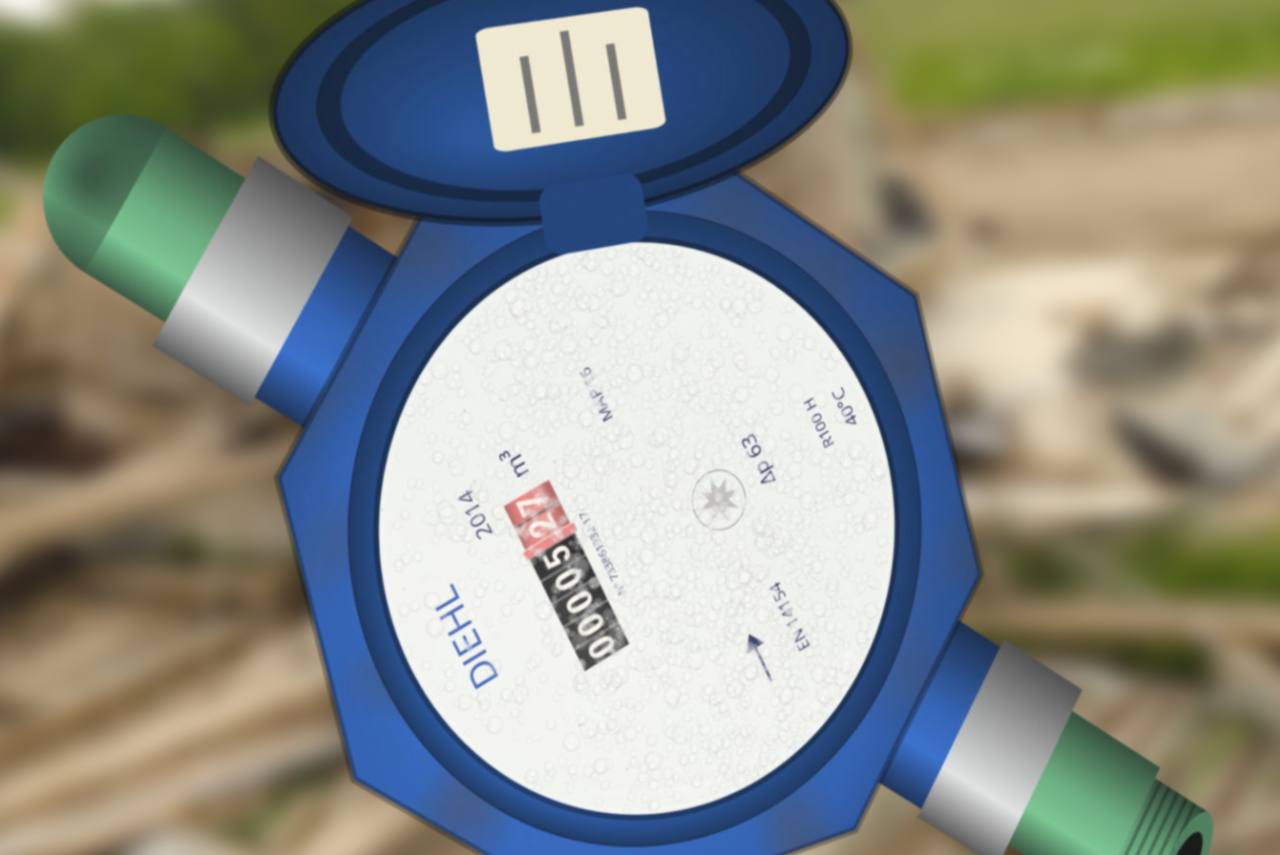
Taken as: value=5.27 unit=m³
